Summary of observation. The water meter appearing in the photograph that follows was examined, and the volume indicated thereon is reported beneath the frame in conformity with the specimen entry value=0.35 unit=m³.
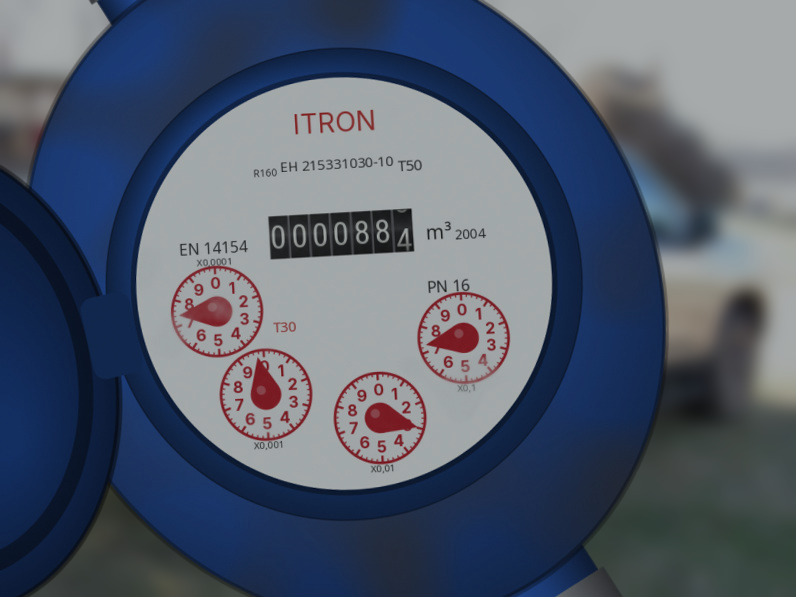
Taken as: value=883.7297 unit=m³
